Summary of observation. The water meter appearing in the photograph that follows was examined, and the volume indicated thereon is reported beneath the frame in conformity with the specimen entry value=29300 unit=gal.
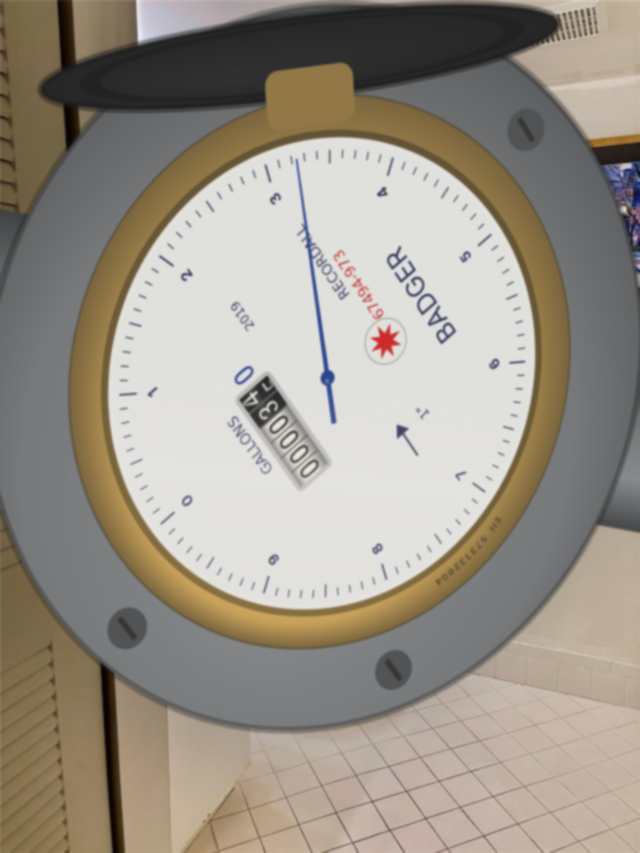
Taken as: value=343.2 unit=gal
